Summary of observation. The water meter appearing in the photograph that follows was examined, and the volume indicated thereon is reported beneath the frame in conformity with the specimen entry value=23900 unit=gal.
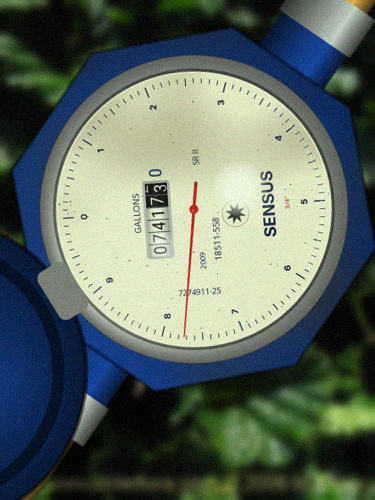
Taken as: value=741727.7 unit=gal
